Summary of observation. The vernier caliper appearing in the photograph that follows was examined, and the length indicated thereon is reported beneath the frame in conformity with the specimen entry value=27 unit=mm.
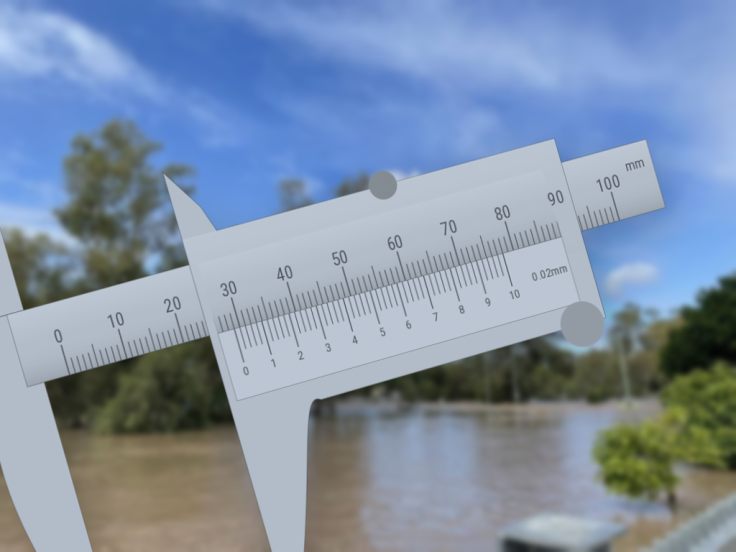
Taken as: value=29.0 unit=mm
